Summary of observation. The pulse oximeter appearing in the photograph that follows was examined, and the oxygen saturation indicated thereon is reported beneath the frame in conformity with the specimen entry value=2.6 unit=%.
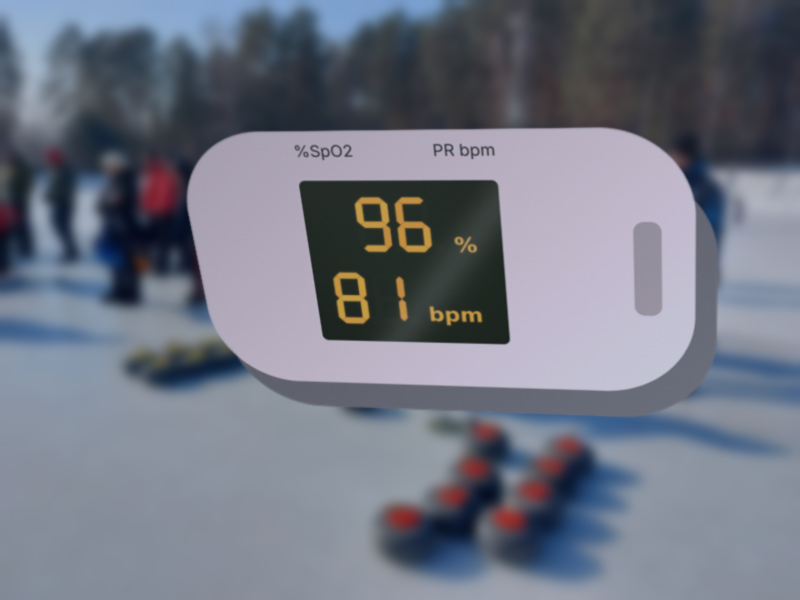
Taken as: value=96 unit=%
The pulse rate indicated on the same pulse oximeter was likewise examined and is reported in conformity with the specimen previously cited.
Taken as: value=81 unit=bpm
